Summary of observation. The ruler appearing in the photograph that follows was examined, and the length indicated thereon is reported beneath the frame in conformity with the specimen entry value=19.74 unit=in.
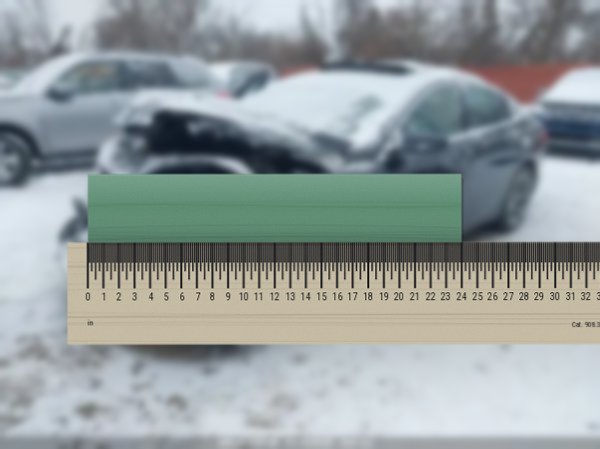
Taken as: value=24 unit=in
